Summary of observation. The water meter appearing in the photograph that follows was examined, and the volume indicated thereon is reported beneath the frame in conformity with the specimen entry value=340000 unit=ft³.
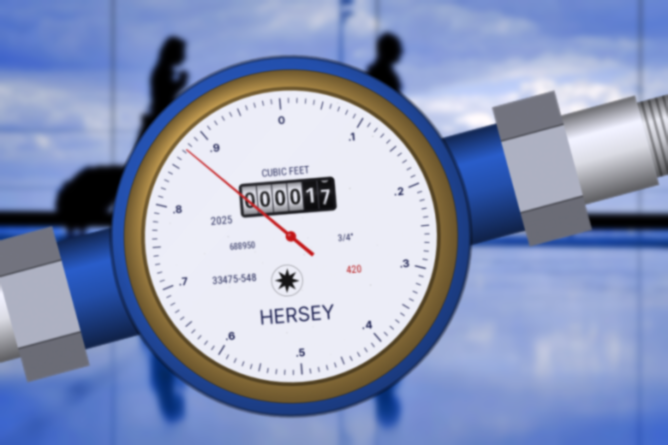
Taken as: value=16.87 unit=ft³
